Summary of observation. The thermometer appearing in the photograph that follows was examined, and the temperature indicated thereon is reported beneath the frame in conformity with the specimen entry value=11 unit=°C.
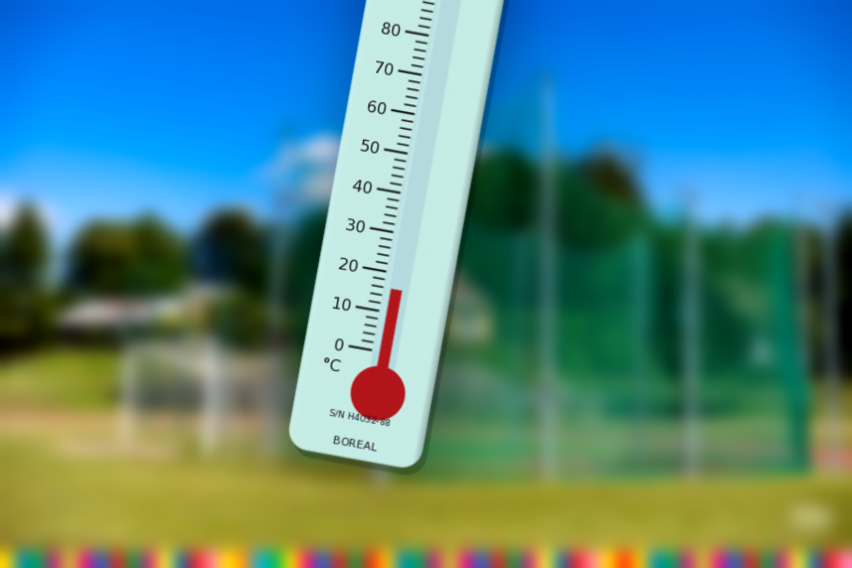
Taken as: value=16 unit=°C
